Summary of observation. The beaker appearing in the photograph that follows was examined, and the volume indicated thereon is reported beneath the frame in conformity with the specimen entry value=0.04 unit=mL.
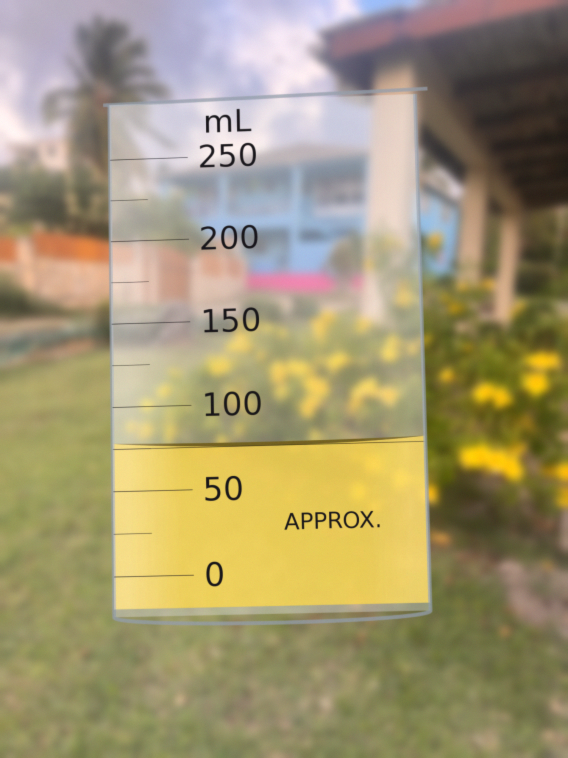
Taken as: value=75 unit=mL
